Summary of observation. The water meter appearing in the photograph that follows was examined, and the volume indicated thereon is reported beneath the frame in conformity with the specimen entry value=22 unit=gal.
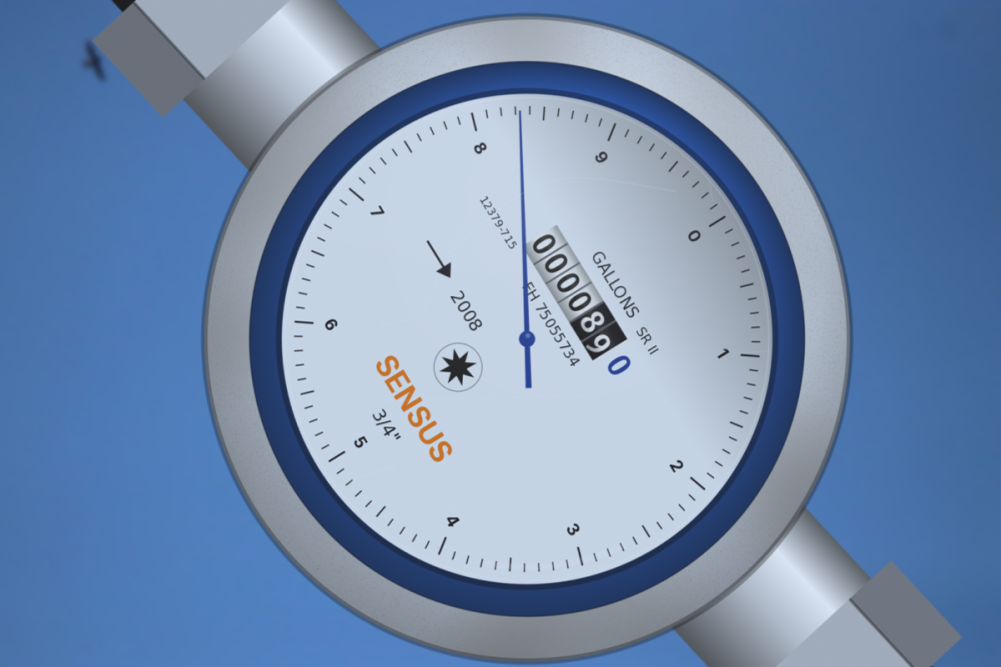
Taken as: value=888.3 unit=gal
